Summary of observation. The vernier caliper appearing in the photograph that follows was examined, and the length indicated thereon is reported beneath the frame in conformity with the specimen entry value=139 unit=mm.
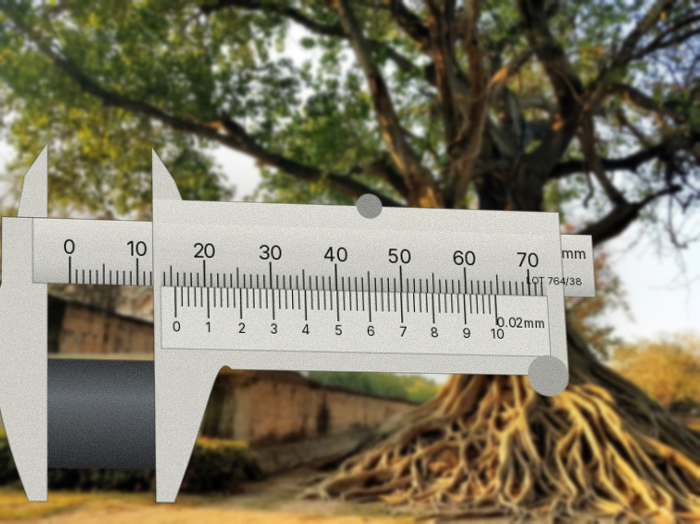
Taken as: value=15.6 unit=mm
